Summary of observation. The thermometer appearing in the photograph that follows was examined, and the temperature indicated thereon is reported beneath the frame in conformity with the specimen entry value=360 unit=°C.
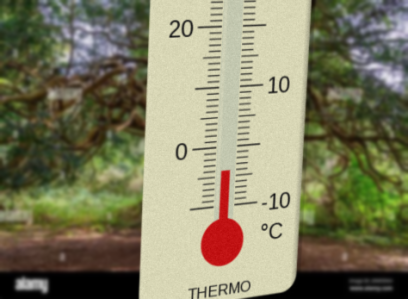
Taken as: value=-4 unit=°C
